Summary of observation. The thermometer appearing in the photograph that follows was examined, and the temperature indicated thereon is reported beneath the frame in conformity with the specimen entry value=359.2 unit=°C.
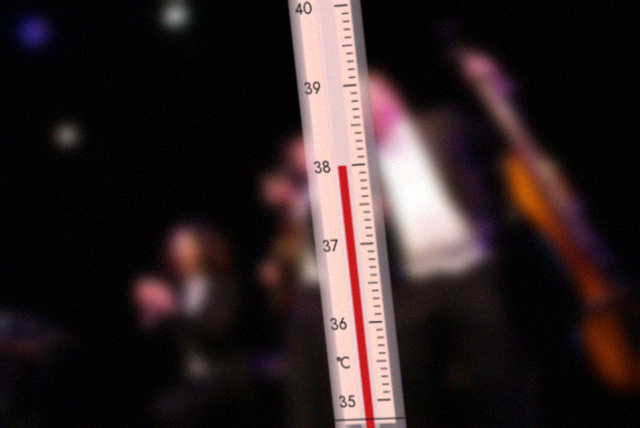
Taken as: value=38 unit=°C
